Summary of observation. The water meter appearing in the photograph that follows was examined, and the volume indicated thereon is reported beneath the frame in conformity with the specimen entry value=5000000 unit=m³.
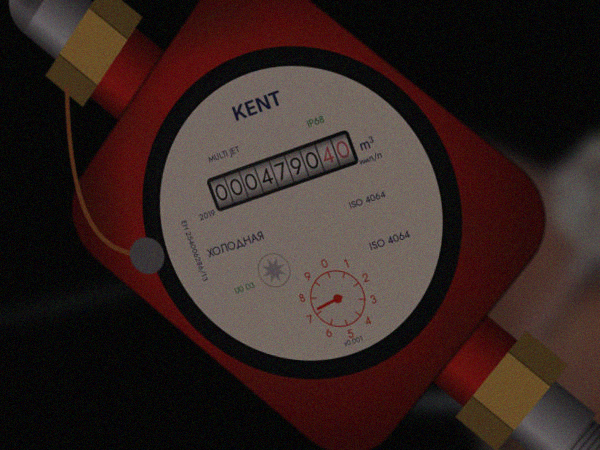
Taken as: value=4790.407 unit=m³
